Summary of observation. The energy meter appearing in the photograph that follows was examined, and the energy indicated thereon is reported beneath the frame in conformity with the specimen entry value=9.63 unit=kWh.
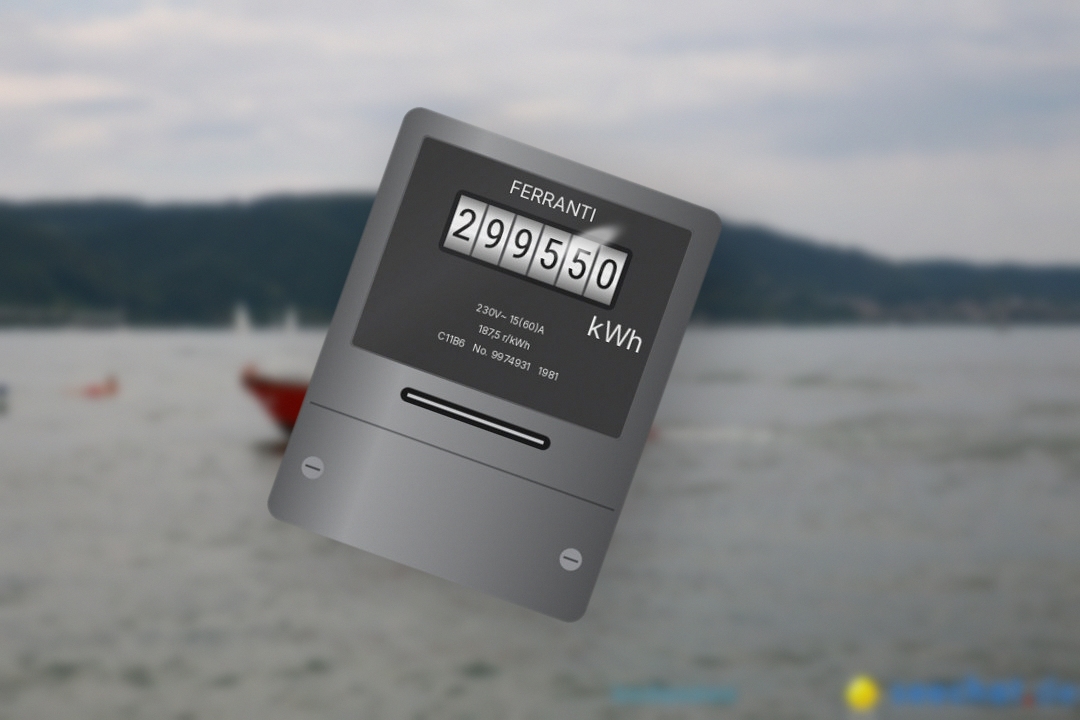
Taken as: value=299550 unit=kWh
